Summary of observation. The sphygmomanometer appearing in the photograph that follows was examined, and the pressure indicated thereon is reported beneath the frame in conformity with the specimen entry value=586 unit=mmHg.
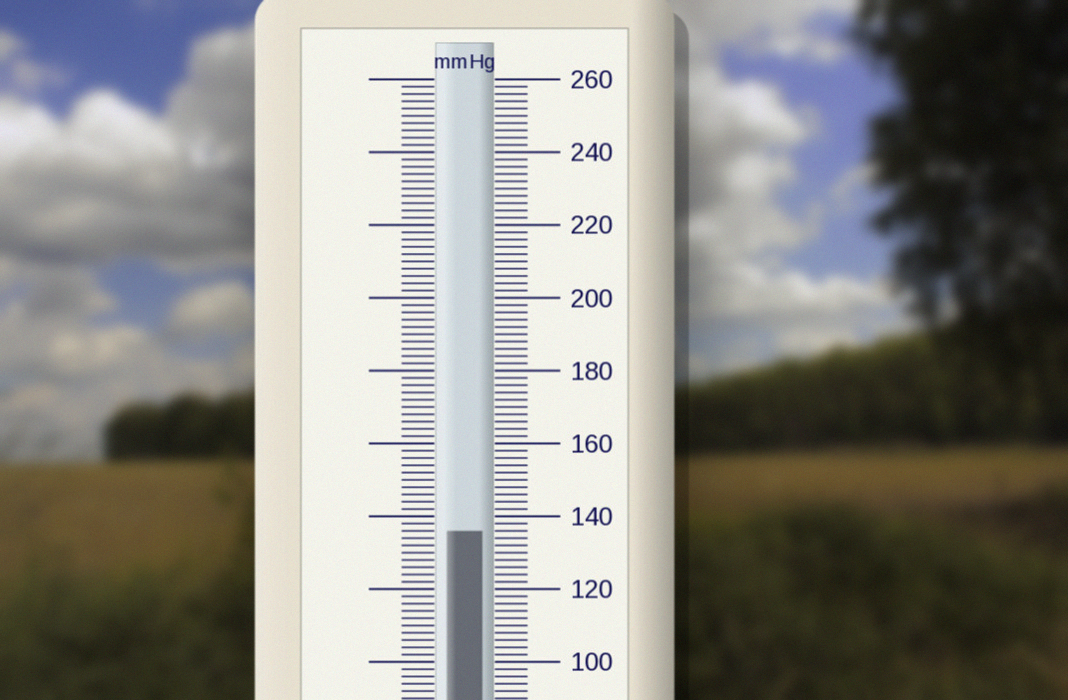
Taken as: value=136 unit=mmHg
